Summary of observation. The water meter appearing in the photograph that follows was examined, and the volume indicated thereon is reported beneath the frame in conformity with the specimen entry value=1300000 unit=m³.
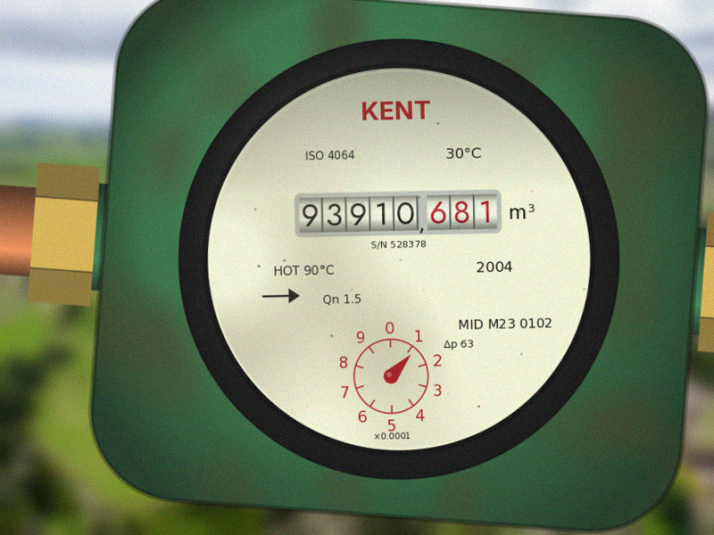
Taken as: value=93910.6811 unit=m³
